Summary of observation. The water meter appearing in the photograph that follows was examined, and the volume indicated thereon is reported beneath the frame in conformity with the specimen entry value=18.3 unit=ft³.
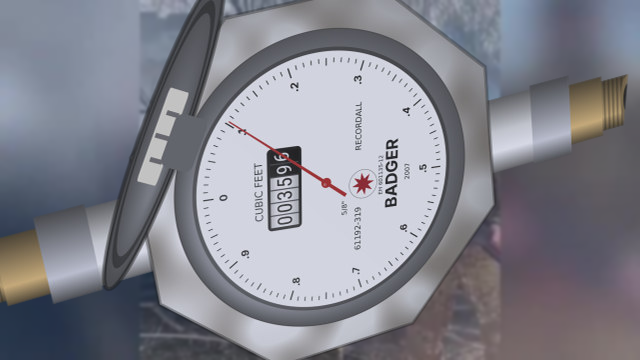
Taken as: value=3596.10 unit=ft³
